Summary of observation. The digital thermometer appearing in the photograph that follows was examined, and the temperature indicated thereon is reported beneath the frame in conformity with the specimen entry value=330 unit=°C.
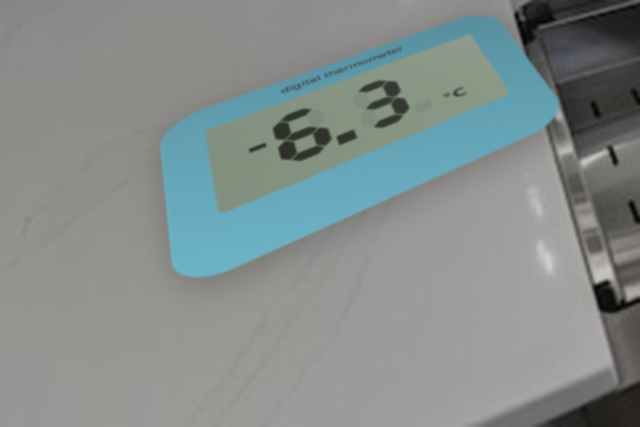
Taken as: value=-6.3 unit=°C
